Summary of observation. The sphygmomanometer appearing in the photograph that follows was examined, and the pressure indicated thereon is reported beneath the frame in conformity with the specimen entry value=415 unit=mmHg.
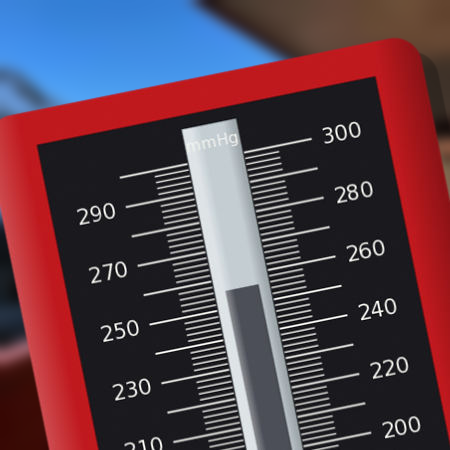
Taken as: value=256 unit=mmHg
